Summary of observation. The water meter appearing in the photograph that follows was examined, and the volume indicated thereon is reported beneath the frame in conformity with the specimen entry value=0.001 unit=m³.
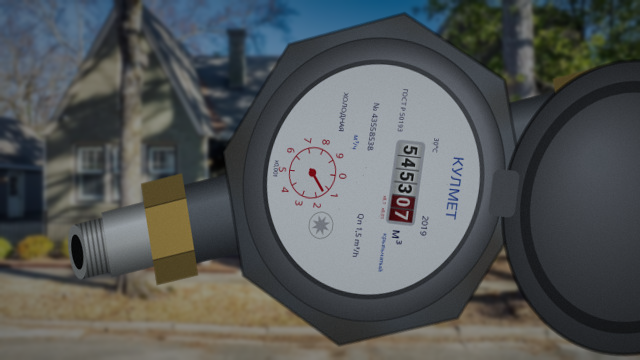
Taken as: value=5453.071 unit=m³
